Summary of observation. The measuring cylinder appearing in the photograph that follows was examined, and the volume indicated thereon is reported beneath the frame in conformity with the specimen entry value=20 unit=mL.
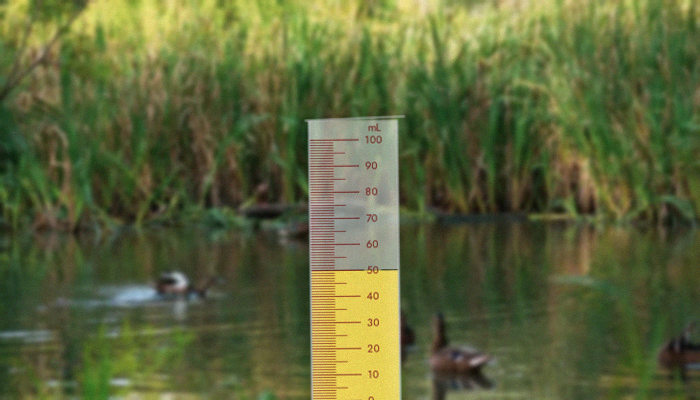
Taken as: value=50 unit=mL
